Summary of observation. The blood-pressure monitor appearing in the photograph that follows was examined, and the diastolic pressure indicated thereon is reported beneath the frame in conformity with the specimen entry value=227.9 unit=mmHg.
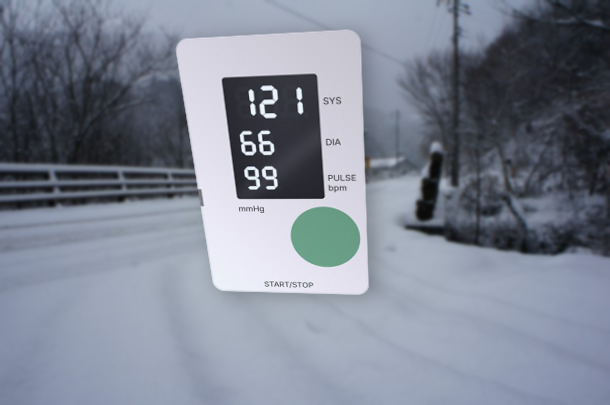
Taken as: value=66 unit=mmHg
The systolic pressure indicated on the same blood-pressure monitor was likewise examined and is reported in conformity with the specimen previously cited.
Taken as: value=121 unit=mmHg
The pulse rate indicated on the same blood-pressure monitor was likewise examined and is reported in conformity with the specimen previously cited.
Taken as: value=99 unit=bpm
